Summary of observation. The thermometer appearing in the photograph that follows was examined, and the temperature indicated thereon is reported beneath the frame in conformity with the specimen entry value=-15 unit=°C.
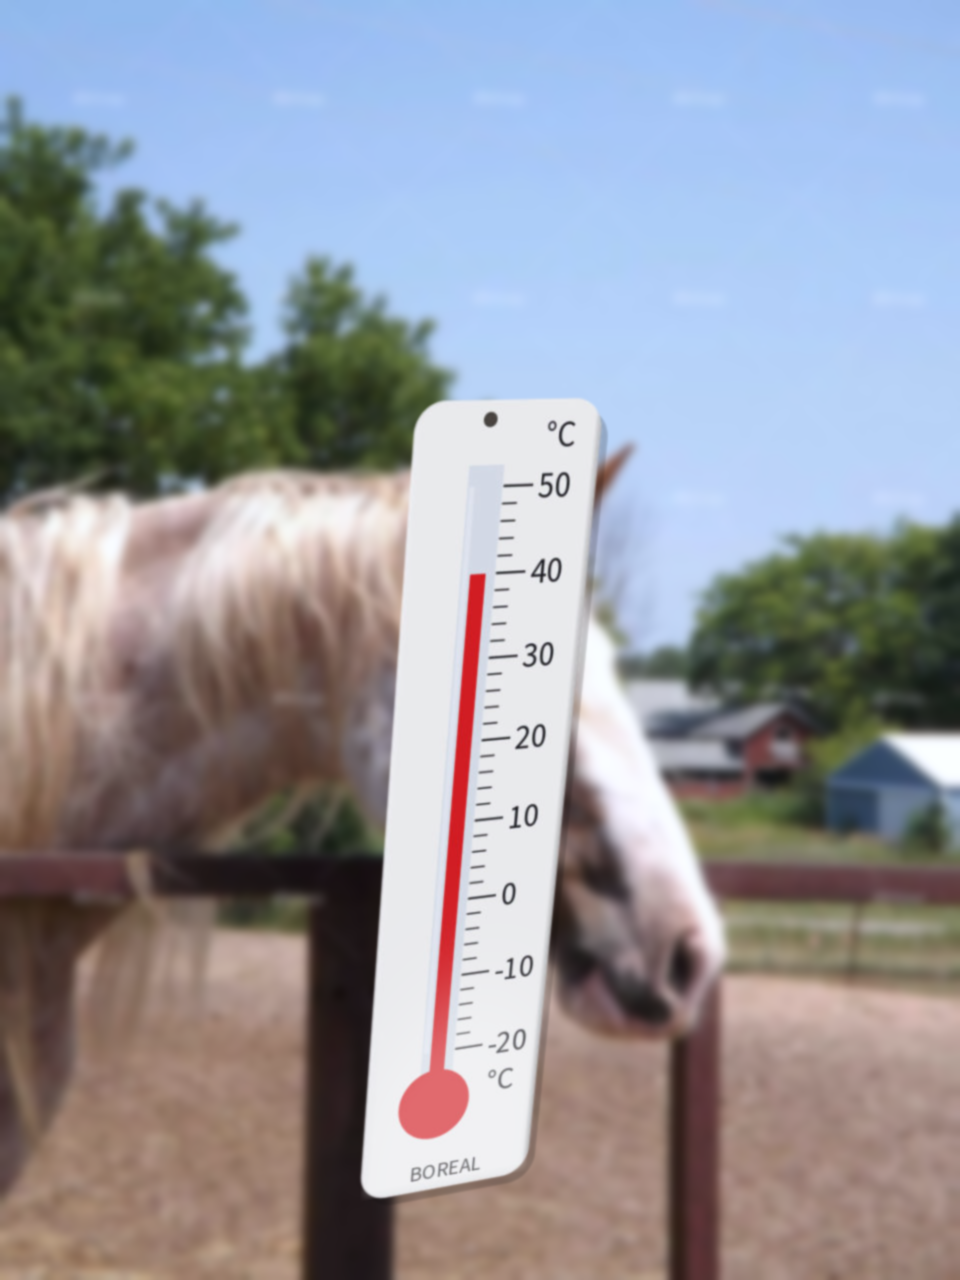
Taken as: value=40 unit=°C
